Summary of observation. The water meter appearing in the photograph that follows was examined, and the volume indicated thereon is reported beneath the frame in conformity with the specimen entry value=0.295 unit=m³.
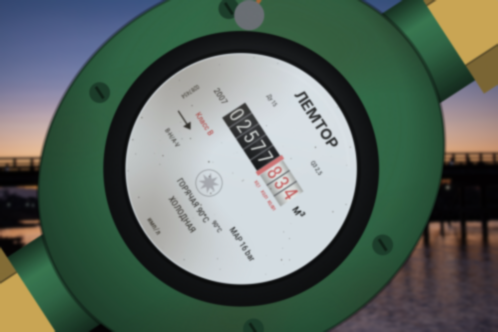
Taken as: value=2577.834 unit=m³
